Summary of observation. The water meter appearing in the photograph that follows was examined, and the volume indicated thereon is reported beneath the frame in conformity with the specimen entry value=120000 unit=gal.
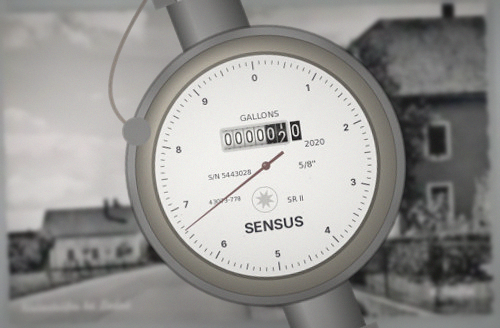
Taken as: value=16.6 unit=gal
